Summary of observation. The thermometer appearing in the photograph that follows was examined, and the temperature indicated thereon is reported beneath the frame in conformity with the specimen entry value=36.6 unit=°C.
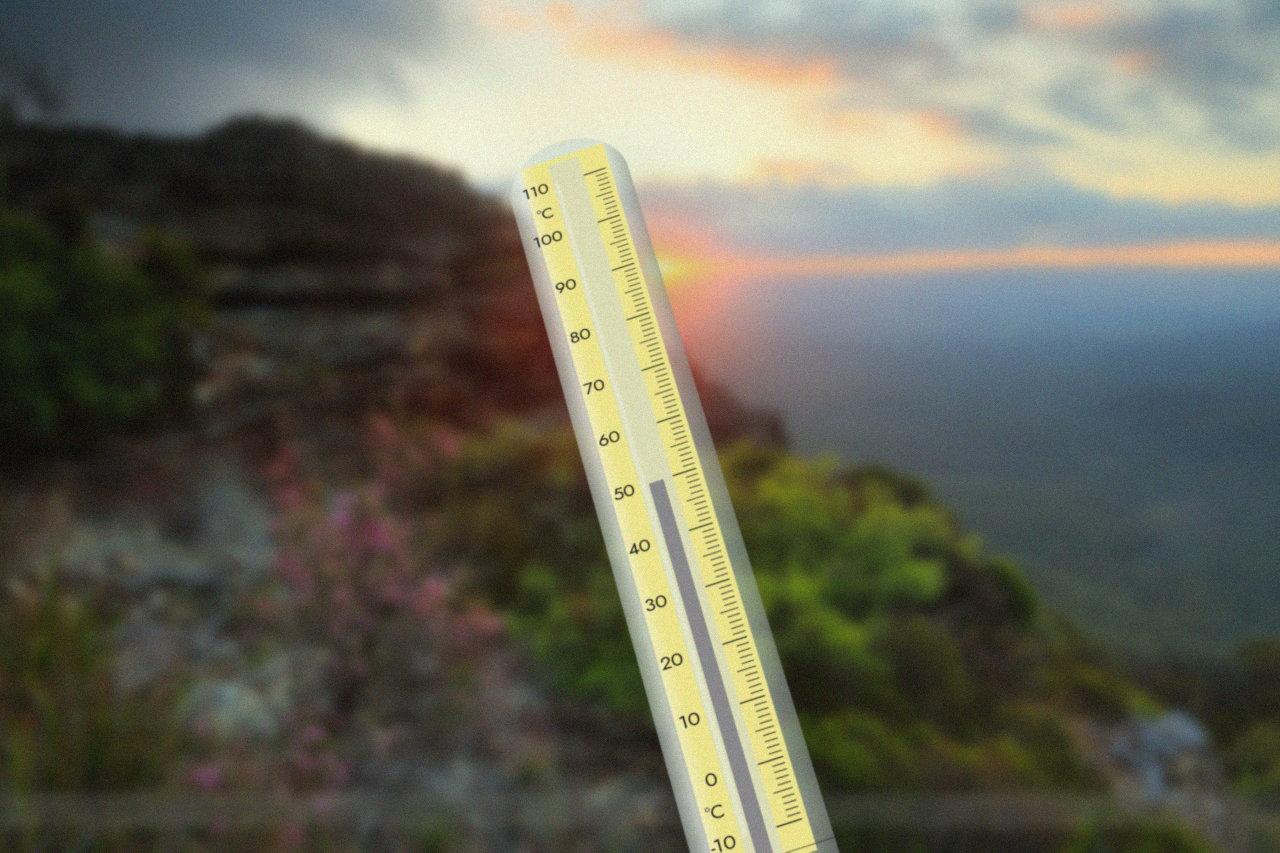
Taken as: value=50 unit=°C
